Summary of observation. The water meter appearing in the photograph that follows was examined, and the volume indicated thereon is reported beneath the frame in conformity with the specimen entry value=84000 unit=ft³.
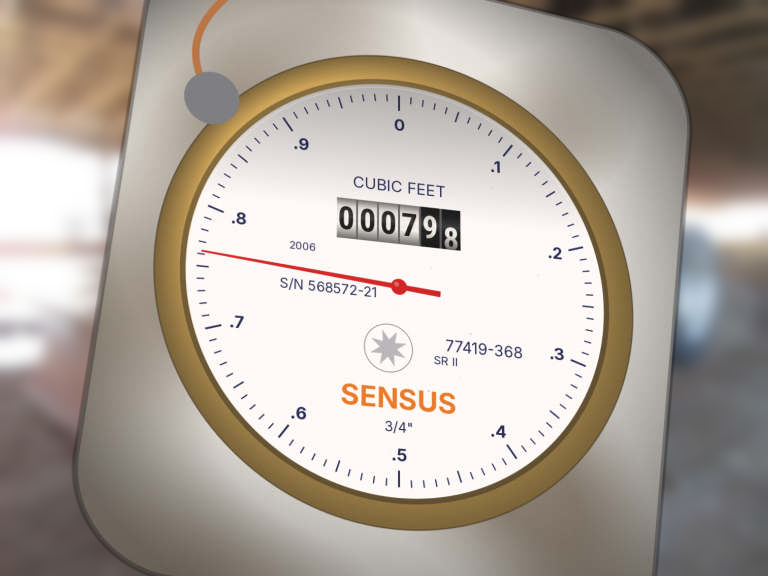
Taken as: value=797.76 unit=ft³
